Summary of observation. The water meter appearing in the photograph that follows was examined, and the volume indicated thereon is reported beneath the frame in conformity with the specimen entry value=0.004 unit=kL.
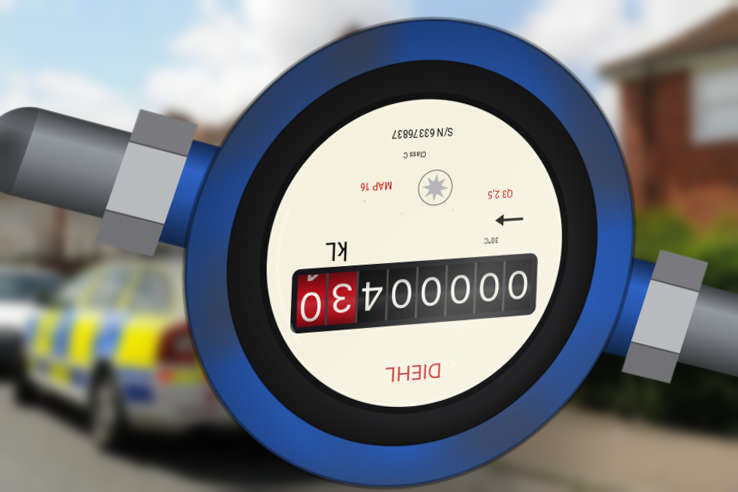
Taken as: value=4.30 unit=kL
